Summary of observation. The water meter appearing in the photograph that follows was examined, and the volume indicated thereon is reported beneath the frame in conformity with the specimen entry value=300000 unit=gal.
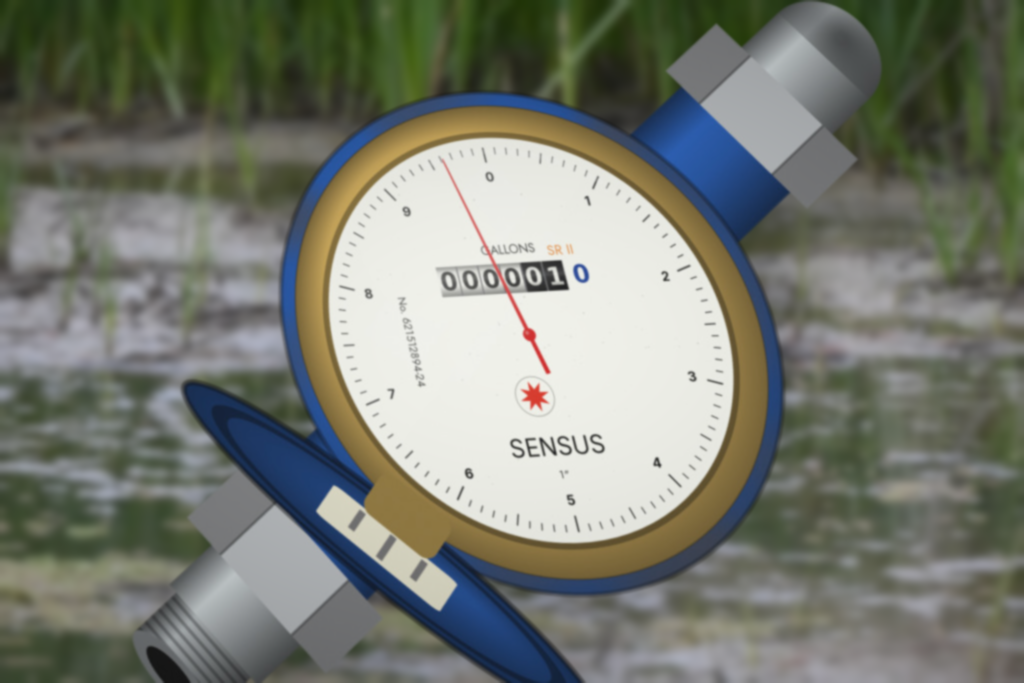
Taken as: value=9.6 unit=gal
